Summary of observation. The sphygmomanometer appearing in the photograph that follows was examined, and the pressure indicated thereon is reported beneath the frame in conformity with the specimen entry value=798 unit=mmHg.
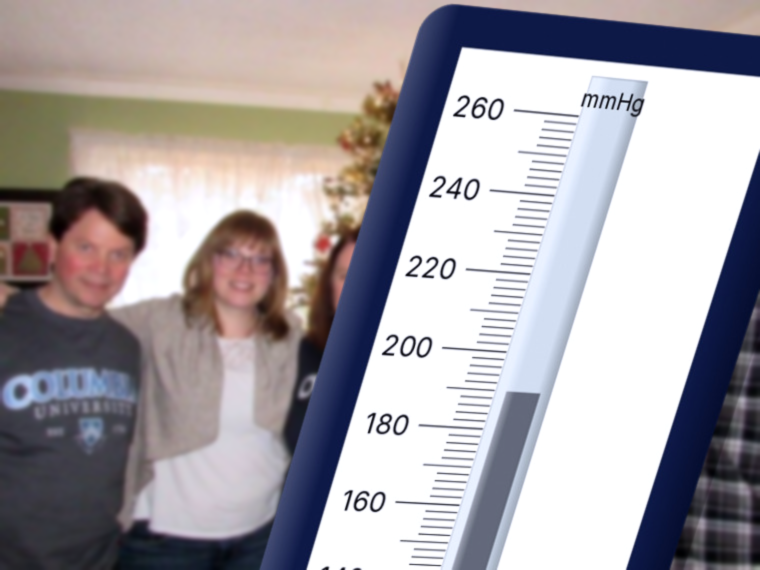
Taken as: value=190 unit=mmHg
